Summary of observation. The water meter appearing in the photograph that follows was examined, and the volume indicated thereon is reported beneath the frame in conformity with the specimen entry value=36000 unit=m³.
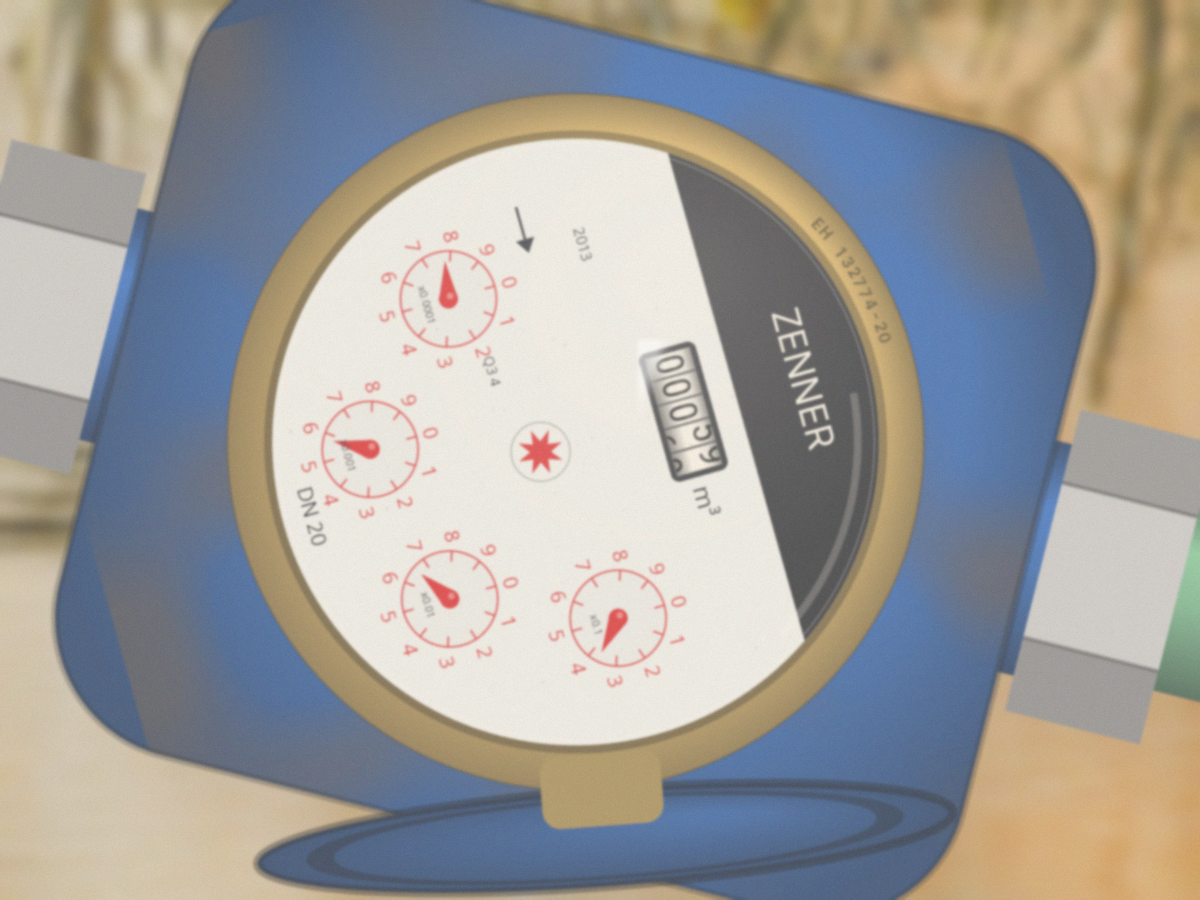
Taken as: value=59.3657 unit=m³
